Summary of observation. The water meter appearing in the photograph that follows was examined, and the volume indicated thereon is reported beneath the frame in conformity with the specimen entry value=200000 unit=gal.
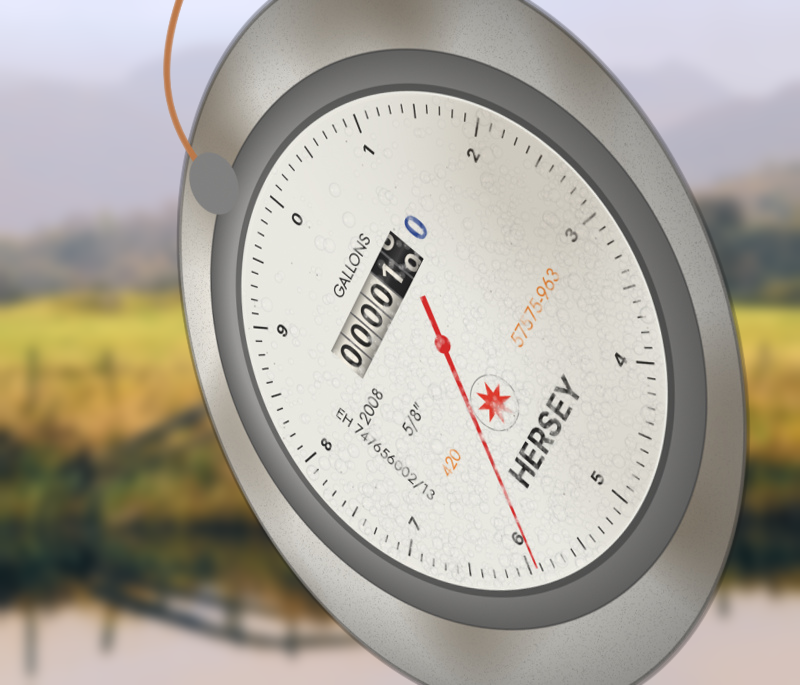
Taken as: value=185.9 unit=gal
